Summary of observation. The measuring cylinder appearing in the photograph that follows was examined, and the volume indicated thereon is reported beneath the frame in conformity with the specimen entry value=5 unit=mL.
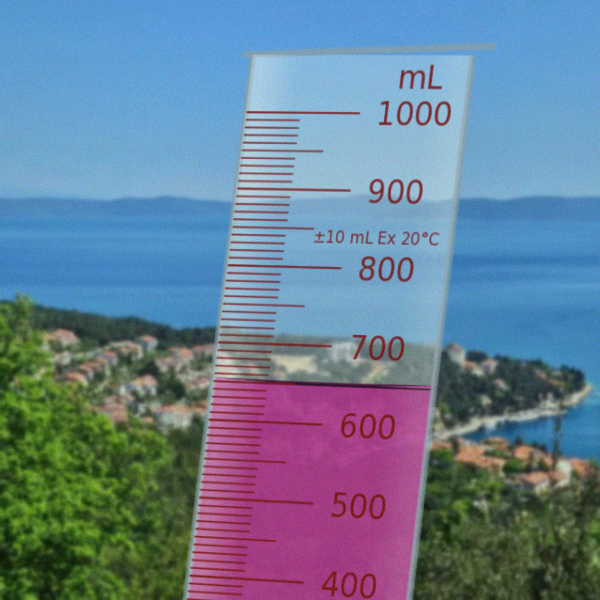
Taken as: value=650 unit=mL
